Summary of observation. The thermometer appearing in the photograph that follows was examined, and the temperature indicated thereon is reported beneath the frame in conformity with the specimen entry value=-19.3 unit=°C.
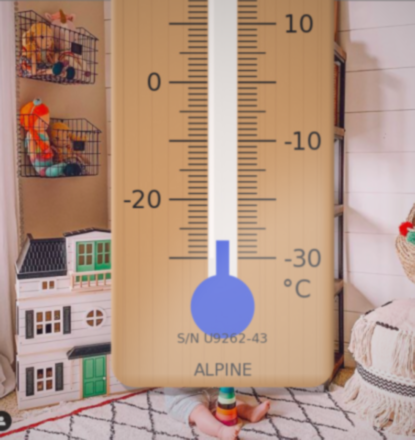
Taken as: value=-27 unit=°C
